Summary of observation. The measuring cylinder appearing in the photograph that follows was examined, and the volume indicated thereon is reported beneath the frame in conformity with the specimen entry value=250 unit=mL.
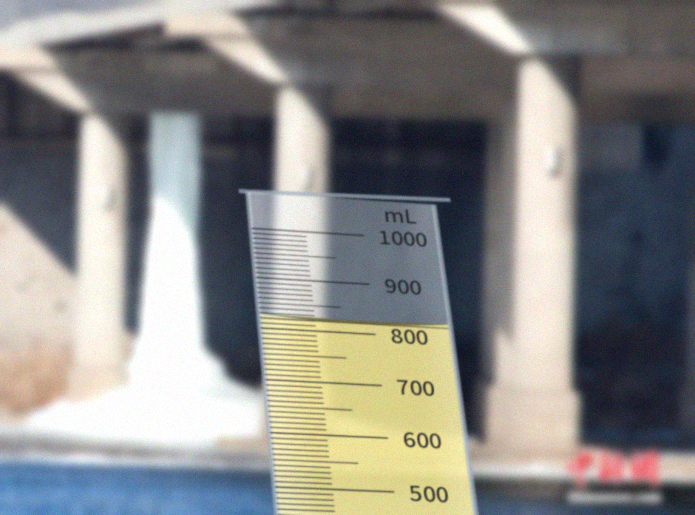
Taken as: value=820 unit=mL
